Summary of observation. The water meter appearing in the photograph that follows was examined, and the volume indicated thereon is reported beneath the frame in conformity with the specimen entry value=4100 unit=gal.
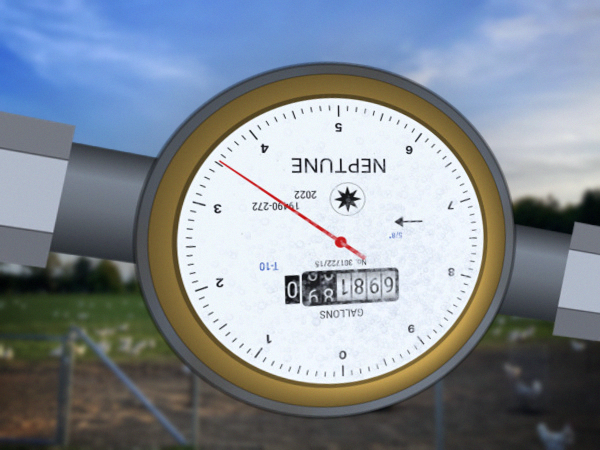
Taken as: value=6981893.5 unit=gal
